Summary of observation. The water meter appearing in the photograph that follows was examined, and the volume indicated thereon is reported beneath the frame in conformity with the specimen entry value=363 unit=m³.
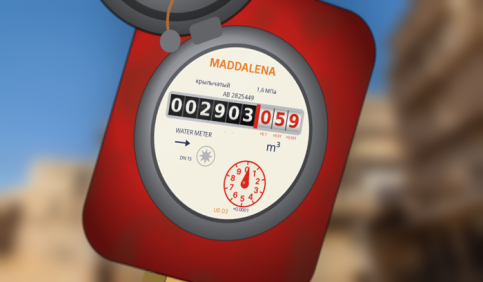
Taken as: value=2903.0590 unit=m³
